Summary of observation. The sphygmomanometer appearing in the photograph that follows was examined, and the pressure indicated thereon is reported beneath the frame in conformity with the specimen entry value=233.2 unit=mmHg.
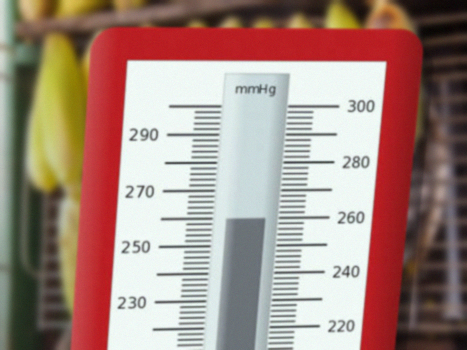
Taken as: value=260 unit=mmHg
